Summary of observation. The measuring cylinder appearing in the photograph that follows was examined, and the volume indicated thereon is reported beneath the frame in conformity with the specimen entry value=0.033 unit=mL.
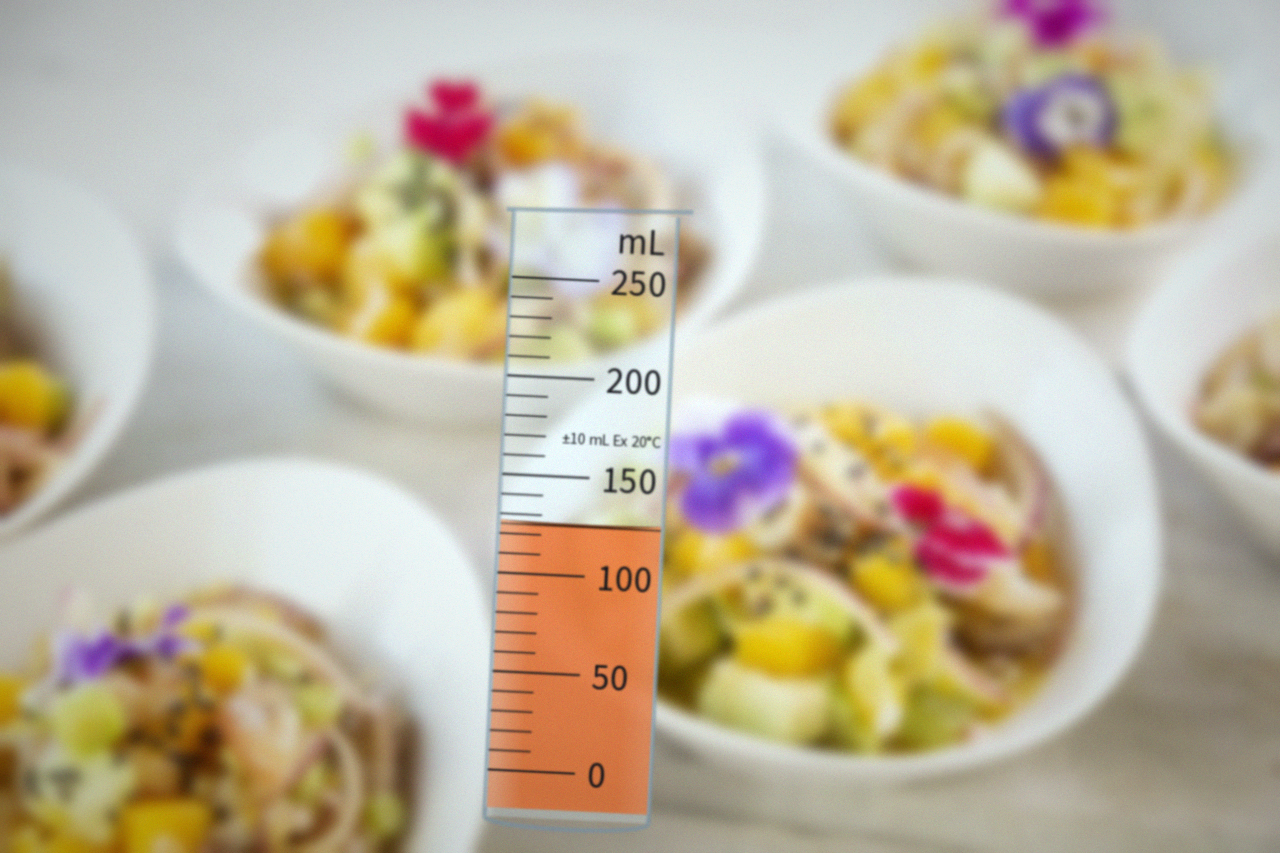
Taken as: value=125 unit=mL
